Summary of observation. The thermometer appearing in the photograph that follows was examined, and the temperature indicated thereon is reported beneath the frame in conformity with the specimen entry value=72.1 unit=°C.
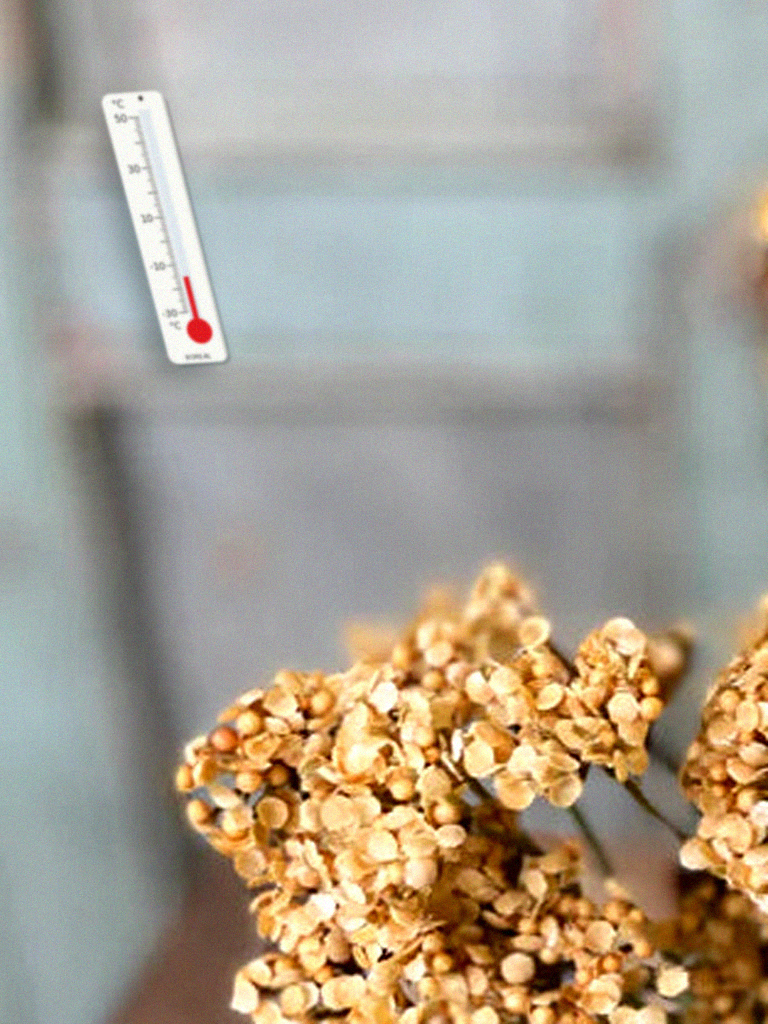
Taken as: value=-15 unit=°C
